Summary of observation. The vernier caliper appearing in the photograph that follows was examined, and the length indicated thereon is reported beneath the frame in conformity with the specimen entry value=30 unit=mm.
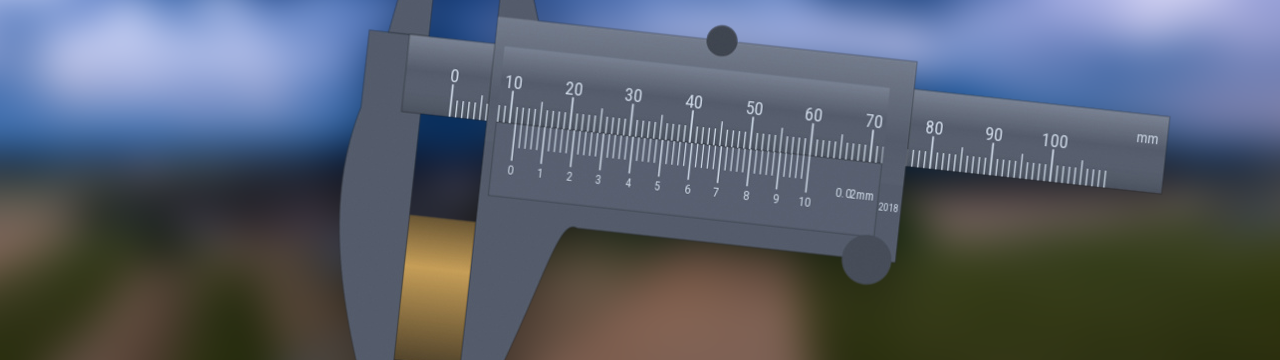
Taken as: value=11.0 unit=mm
